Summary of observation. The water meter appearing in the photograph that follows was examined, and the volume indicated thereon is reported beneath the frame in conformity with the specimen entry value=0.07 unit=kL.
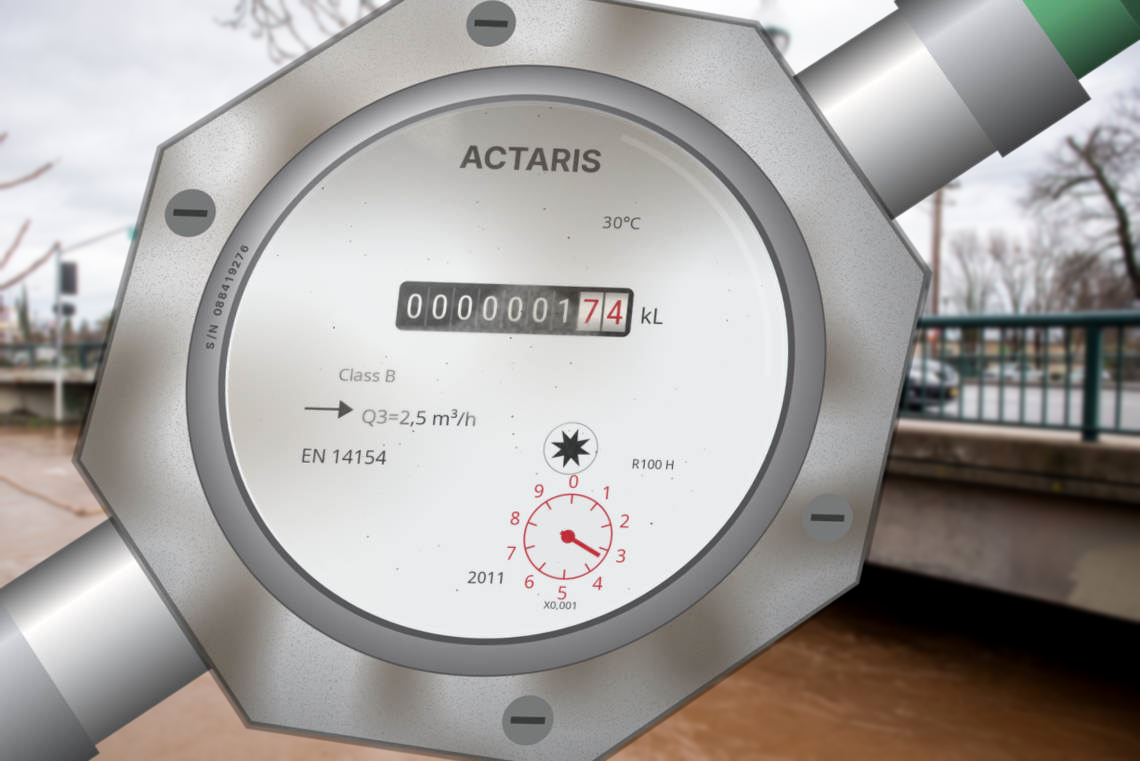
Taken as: value=1.743 unit=kL
